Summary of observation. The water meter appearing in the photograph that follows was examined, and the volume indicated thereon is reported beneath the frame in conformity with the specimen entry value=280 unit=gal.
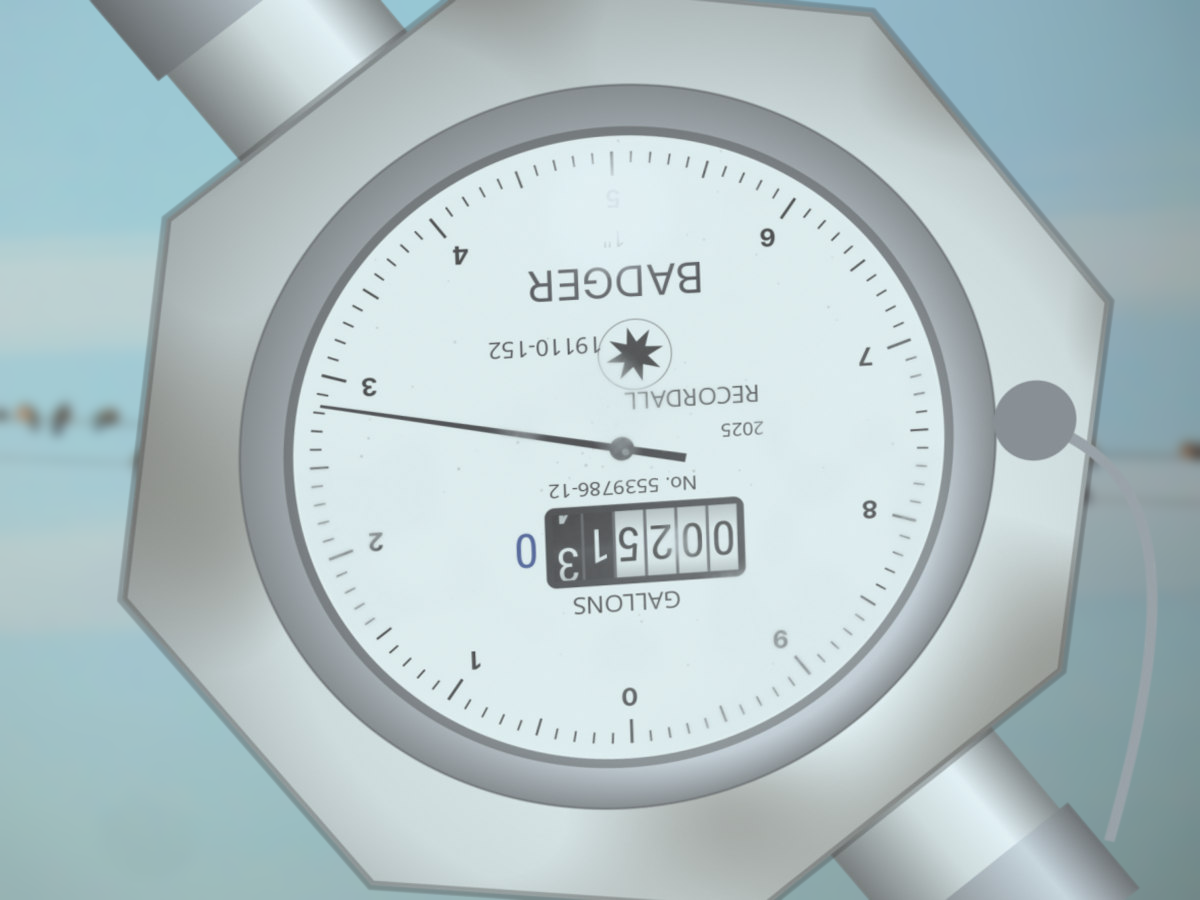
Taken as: value=25132.8 unit=gal
